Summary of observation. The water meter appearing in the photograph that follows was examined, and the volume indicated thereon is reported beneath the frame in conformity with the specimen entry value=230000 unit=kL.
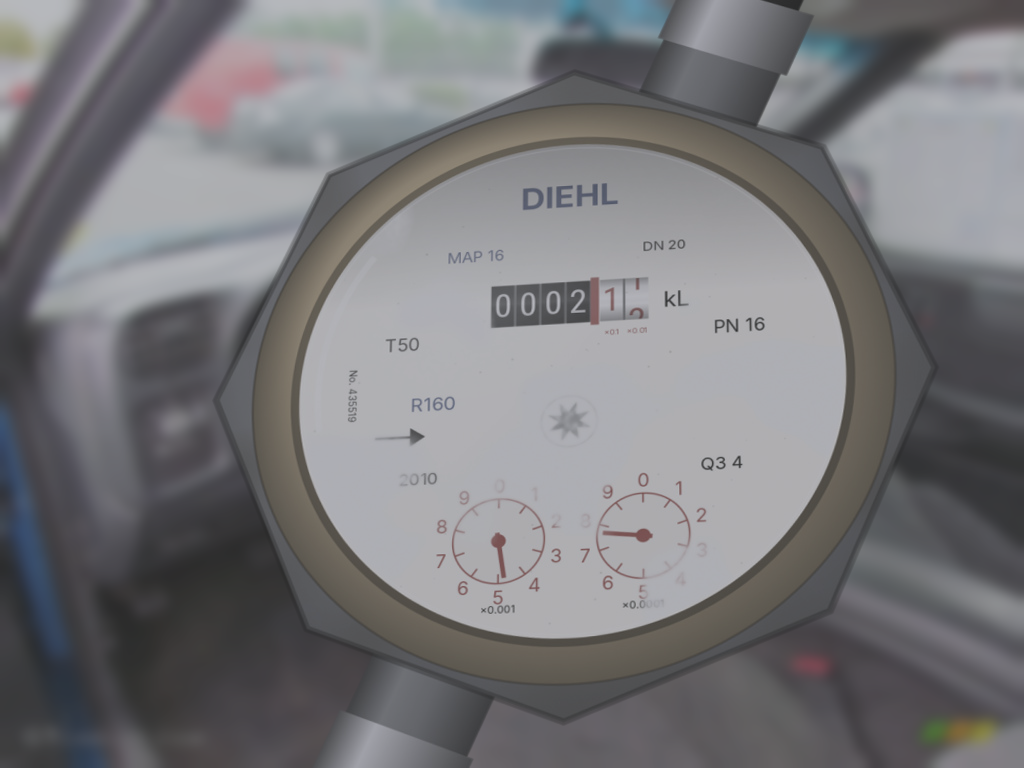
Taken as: value=2.1147 unit=kL
